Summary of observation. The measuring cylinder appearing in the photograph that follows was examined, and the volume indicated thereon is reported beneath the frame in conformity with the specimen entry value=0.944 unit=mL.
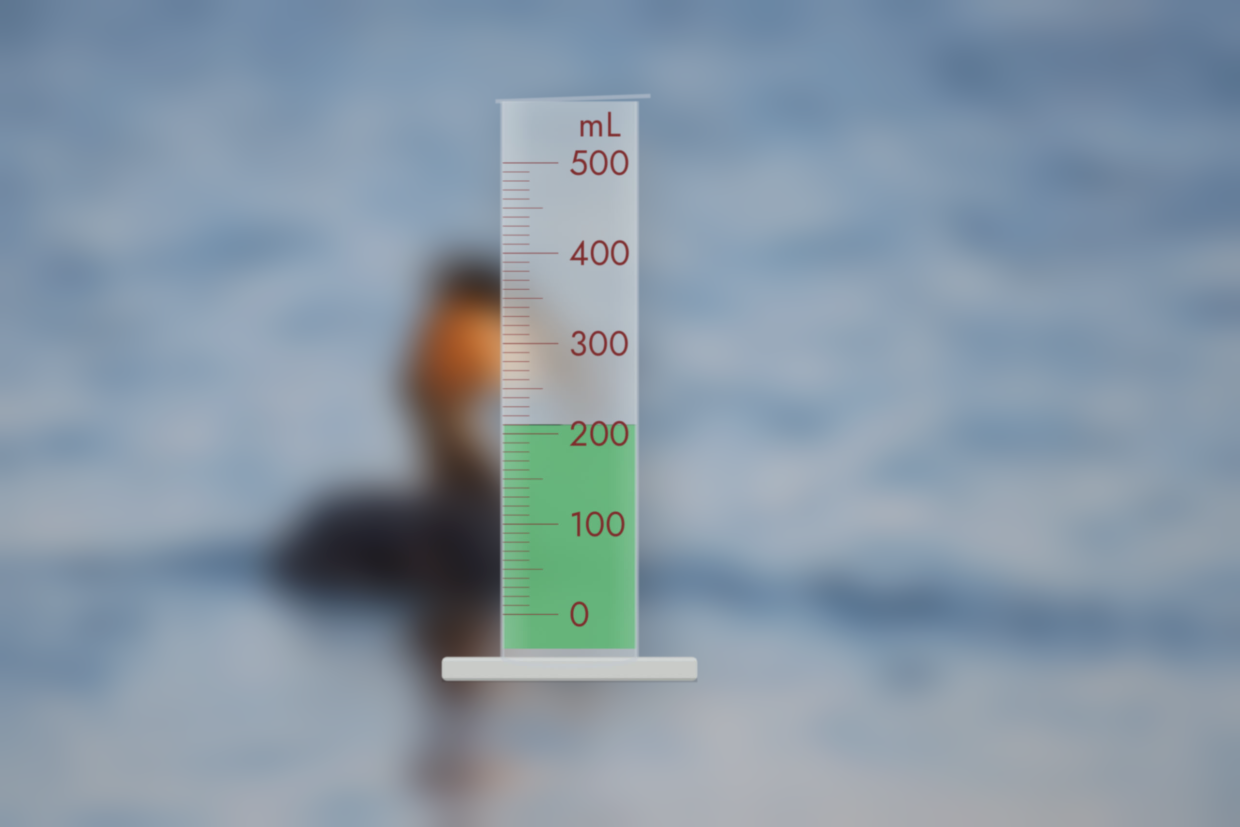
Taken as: value=210 unit=mL
